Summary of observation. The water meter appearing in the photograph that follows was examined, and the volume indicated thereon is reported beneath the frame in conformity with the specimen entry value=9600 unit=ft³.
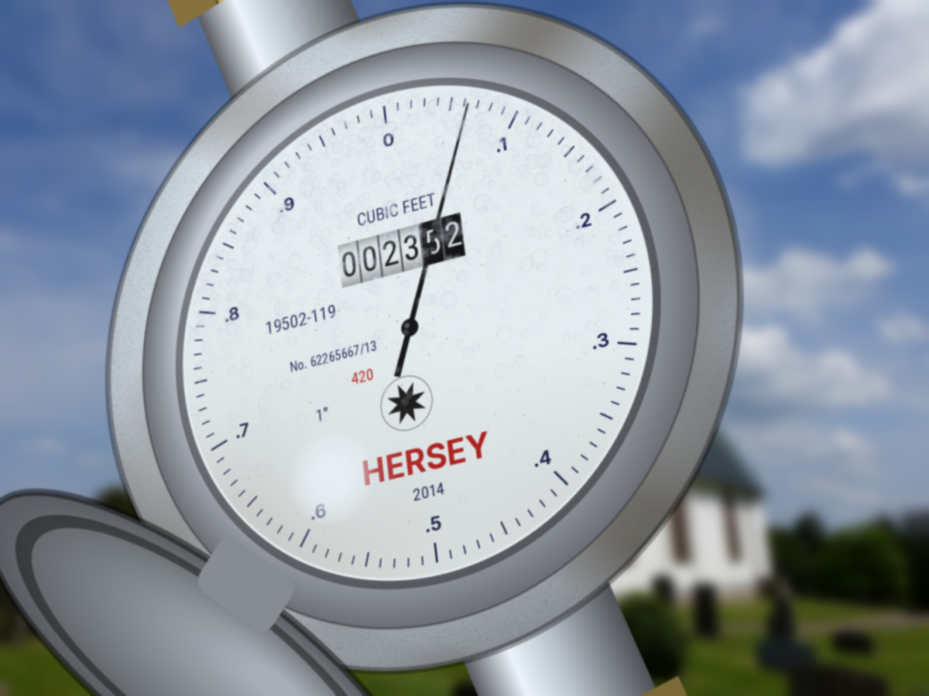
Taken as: value=2352.06 unit=ft³
